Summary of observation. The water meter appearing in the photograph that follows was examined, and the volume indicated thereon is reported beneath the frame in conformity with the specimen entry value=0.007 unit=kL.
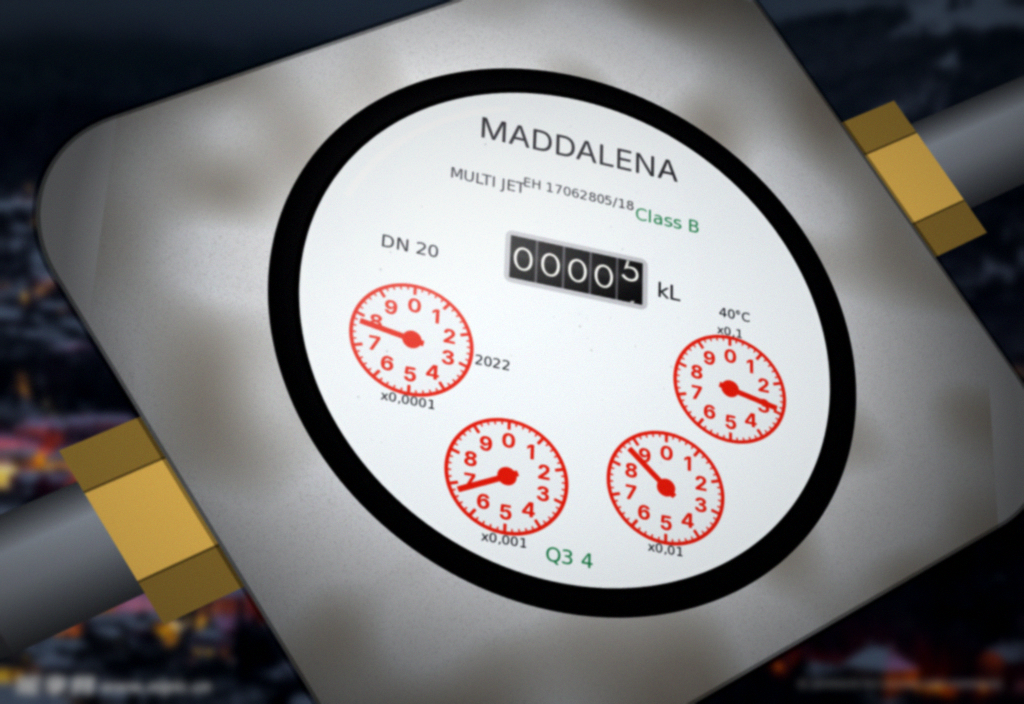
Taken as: value=5.2867 unit=kL
